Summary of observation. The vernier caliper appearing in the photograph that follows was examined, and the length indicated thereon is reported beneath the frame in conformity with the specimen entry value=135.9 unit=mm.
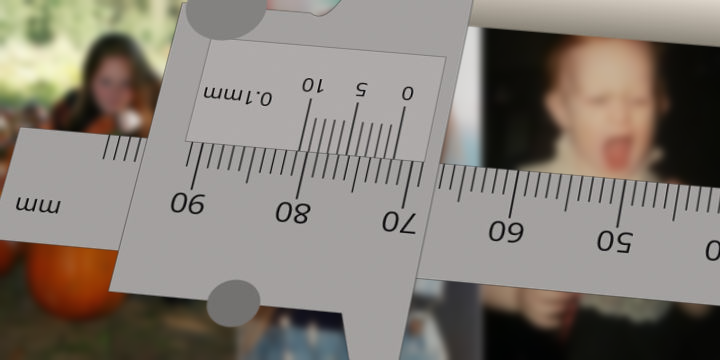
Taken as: value=71.8 unit=mm
